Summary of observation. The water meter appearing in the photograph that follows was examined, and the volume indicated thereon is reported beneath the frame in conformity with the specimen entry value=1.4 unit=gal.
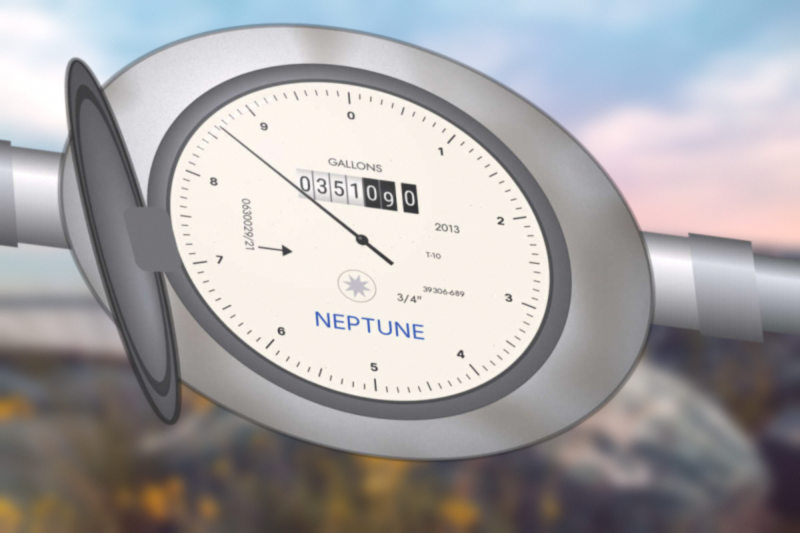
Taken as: value=351088.6 unit=gal
